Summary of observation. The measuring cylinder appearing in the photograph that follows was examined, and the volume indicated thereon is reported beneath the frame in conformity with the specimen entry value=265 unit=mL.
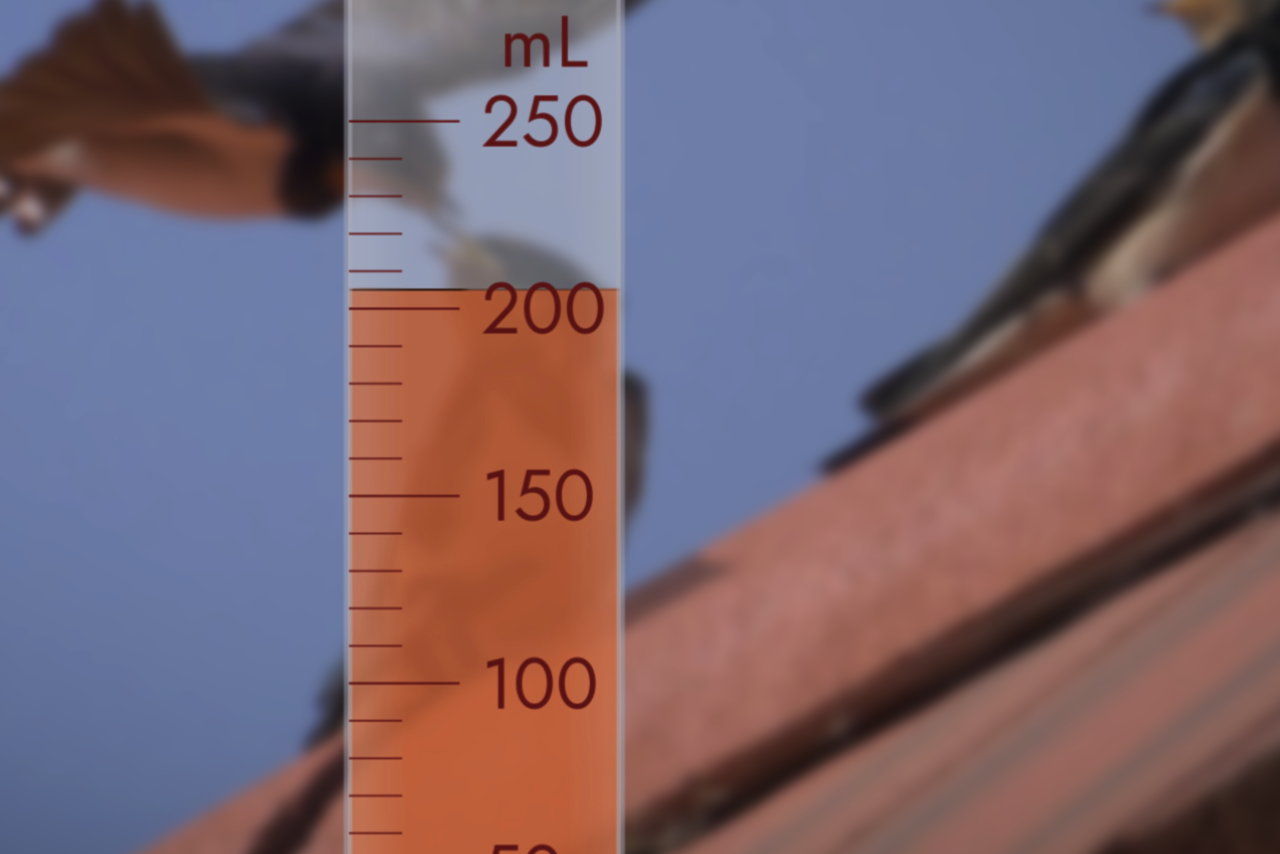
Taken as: value=205 unit=mL
